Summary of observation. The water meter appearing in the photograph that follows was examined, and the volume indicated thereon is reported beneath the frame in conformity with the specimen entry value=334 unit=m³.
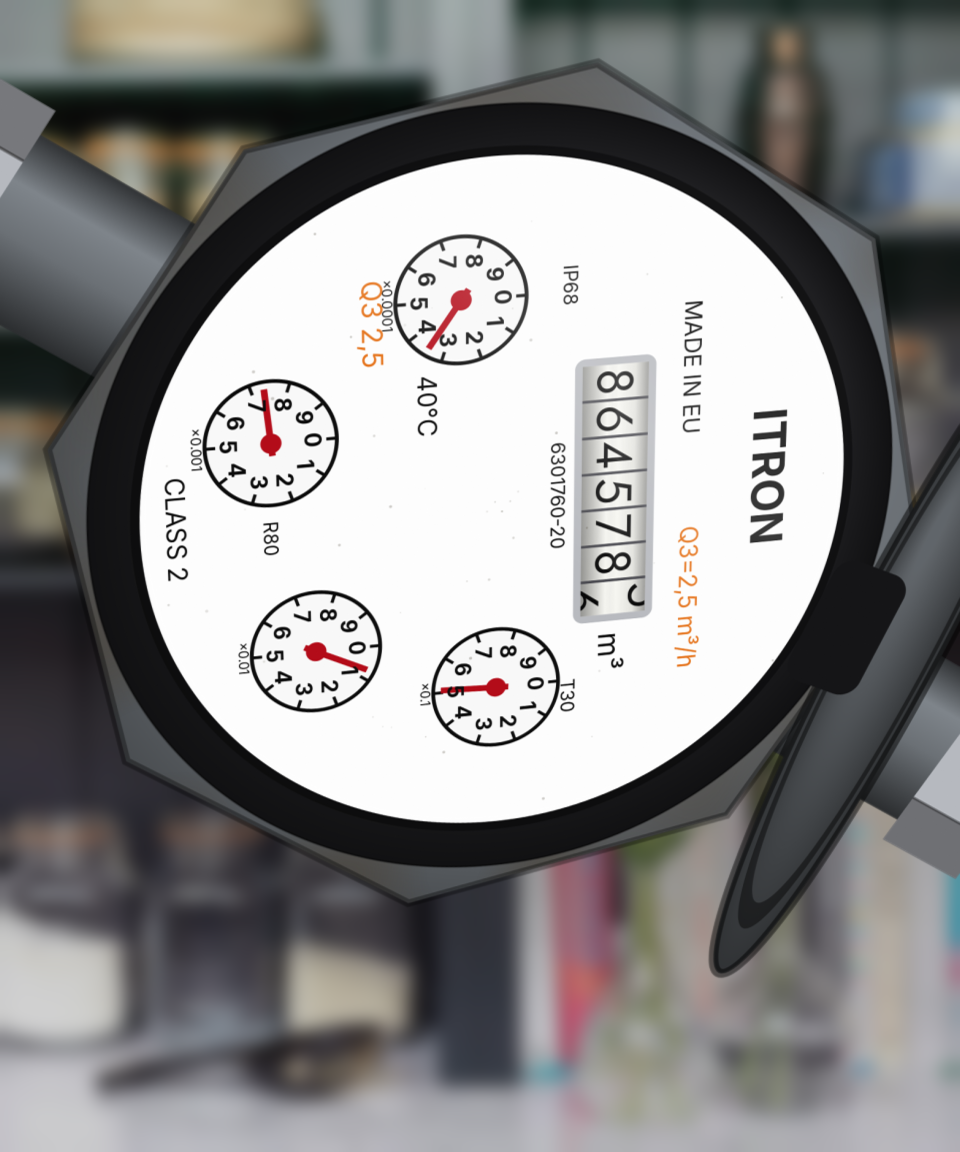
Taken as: value=8645785.5073 unit=m³
